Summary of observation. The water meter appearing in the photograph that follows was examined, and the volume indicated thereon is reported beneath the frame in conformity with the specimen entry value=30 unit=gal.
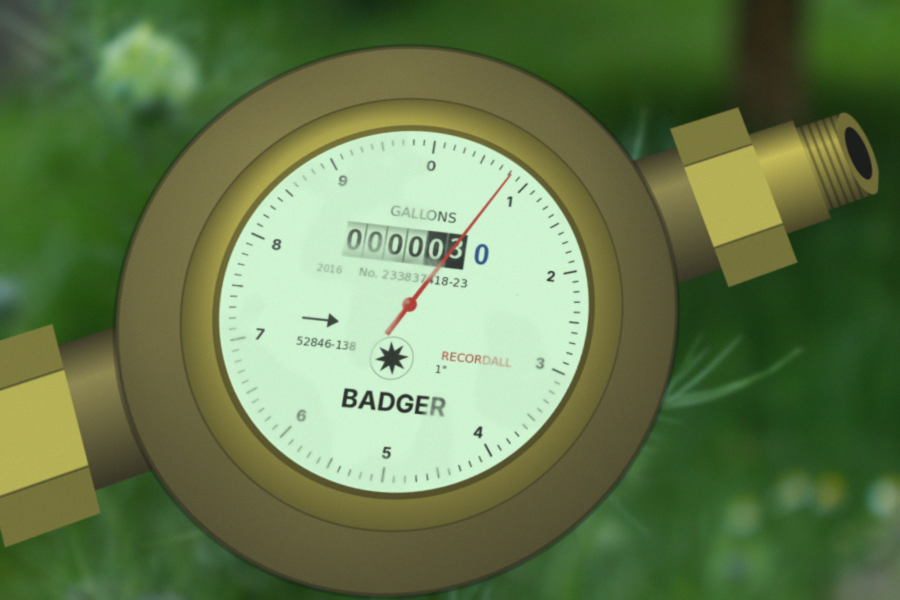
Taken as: value=30.8 unit=gal
